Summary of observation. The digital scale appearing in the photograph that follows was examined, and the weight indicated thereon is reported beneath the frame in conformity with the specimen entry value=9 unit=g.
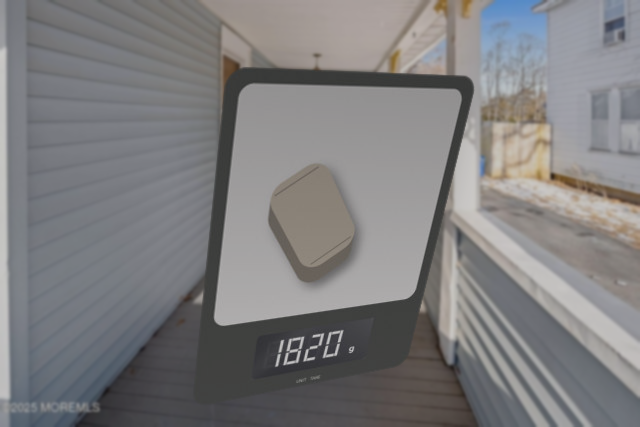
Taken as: value=1820 unit=g
